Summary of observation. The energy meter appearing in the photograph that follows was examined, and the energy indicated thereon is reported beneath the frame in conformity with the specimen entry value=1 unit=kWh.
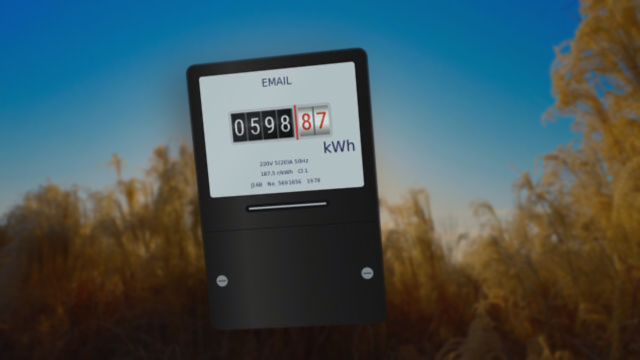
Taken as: value=598.87 unit=kWh
